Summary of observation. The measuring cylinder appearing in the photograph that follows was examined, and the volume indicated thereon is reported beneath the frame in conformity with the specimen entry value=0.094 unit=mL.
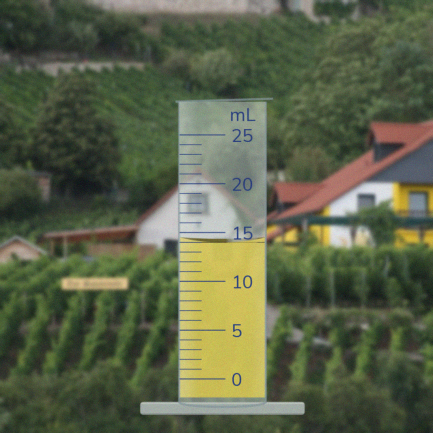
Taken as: value=14 unit=mL
